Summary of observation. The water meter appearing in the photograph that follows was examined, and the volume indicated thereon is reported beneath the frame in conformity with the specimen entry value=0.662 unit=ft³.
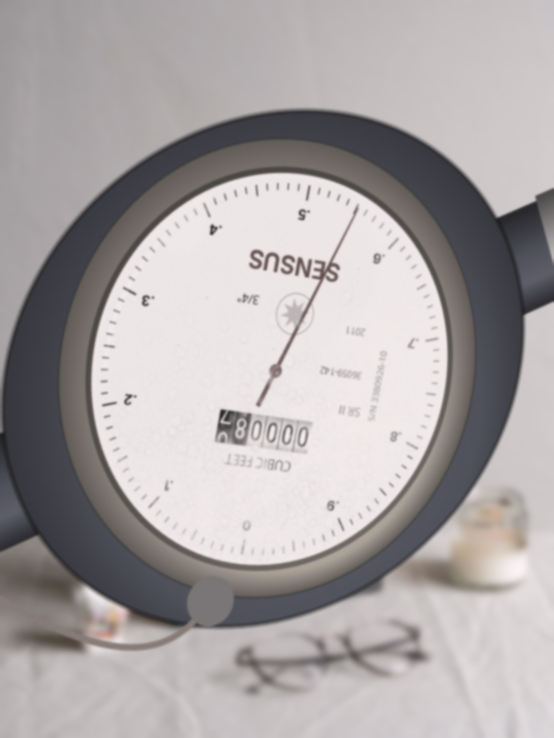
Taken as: value=86.55 unit=ft³
